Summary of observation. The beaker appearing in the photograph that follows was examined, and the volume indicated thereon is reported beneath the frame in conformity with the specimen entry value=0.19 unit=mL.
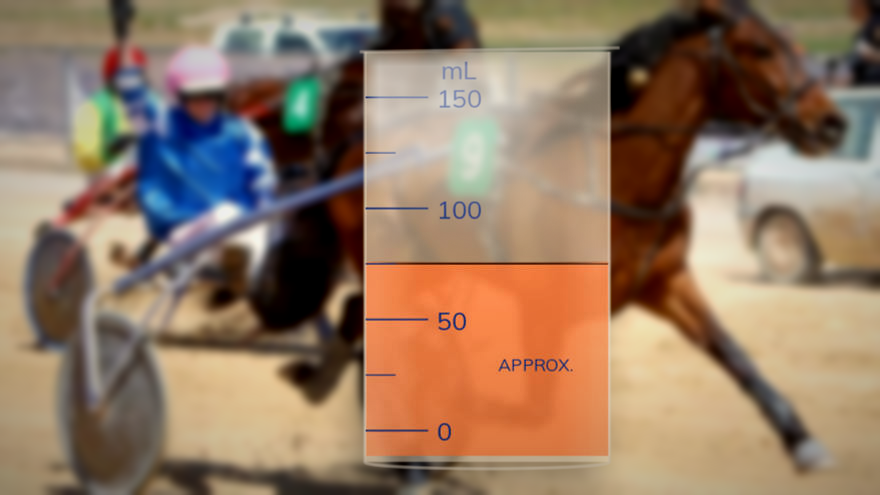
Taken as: value=75 unit=mL
